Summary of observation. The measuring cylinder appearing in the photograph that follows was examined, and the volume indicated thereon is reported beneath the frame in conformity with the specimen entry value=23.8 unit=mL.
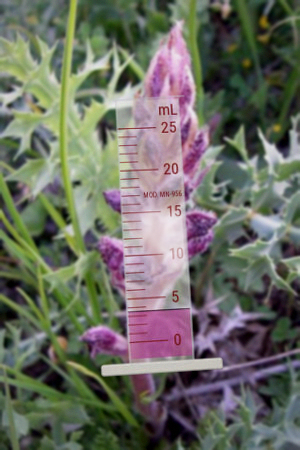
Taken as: value=3.5 unit=mL
